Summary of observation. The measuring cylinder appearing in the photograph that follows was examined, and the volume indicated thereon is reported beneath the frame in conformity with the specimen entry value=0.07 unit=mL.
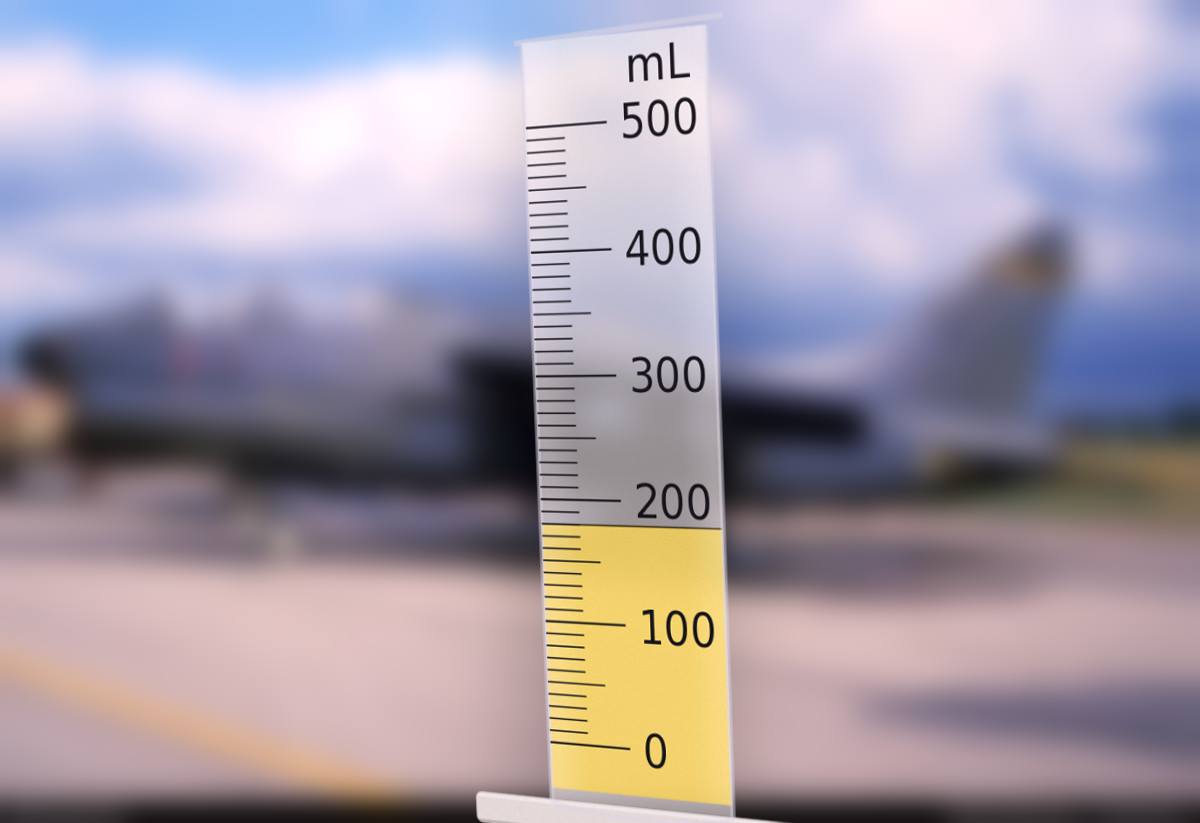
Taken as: value=180 unit=mL
